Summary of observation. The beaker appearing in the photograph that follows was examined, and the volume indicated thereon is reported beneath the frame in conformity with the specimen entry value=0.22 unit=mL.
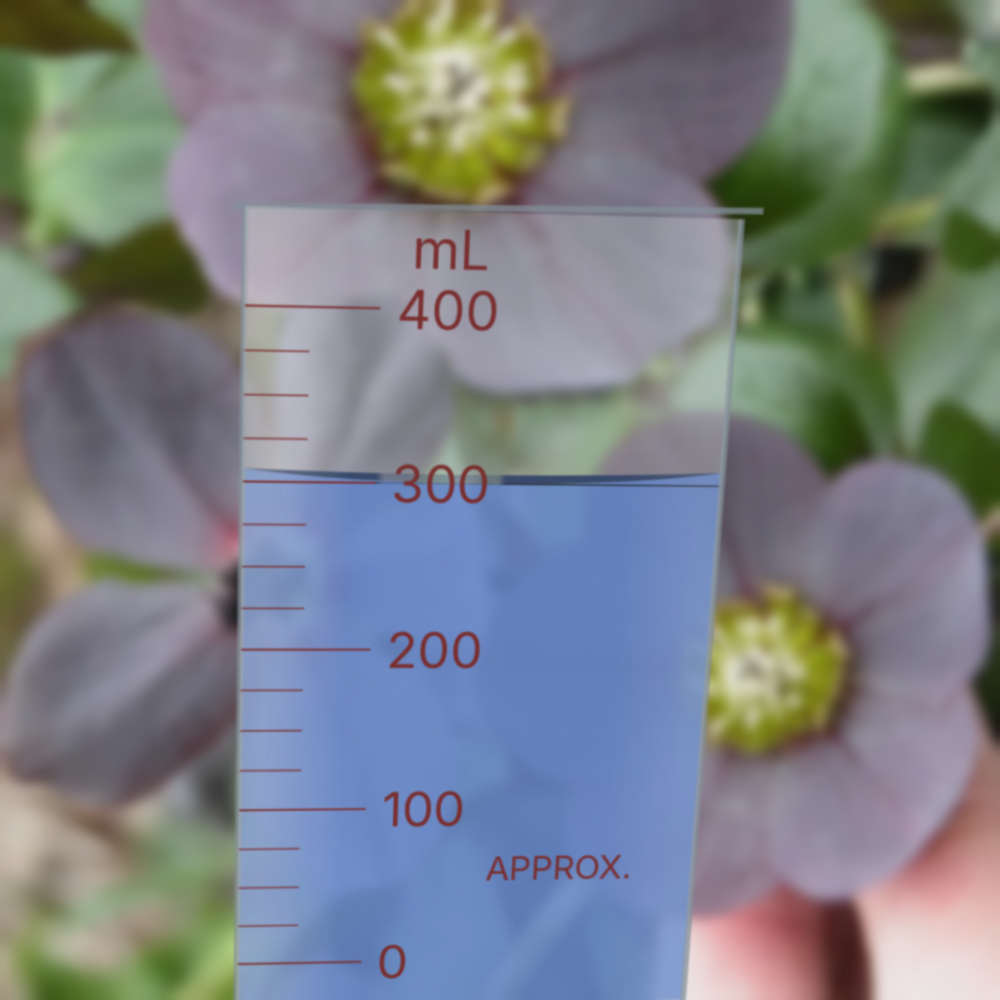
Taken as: value=300 unit=mL
